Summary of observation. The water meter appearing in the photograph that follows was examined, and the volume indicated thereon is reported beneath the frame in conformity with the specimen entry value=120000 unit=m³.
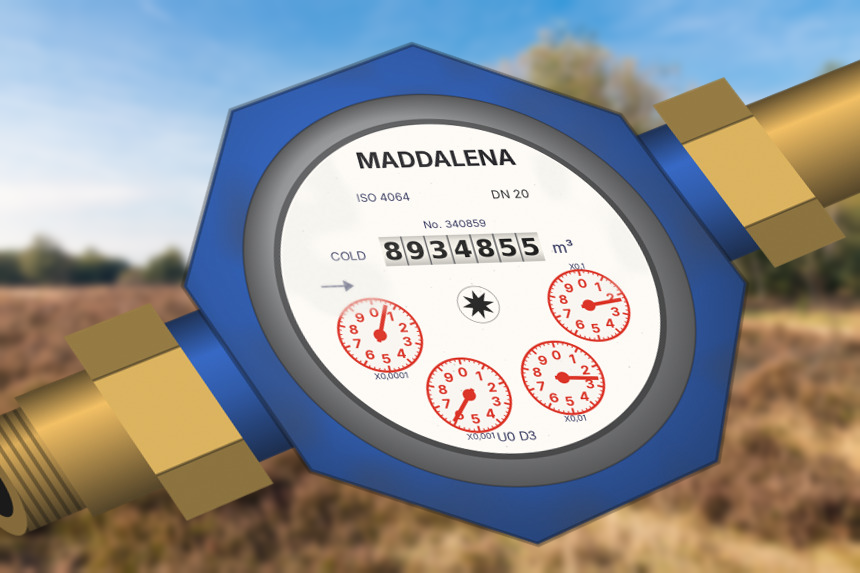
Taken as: value=8934855.2260 unit=m³
